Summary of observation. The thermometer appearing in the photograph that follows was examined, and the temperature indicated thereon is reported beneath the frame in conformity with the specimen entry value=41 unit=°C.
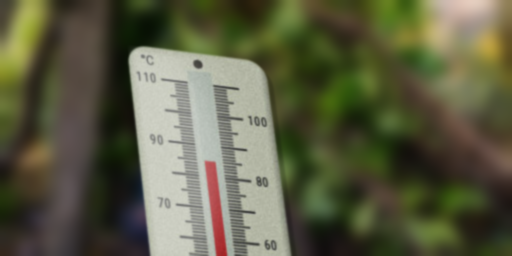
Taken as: value=85 unit=°C
